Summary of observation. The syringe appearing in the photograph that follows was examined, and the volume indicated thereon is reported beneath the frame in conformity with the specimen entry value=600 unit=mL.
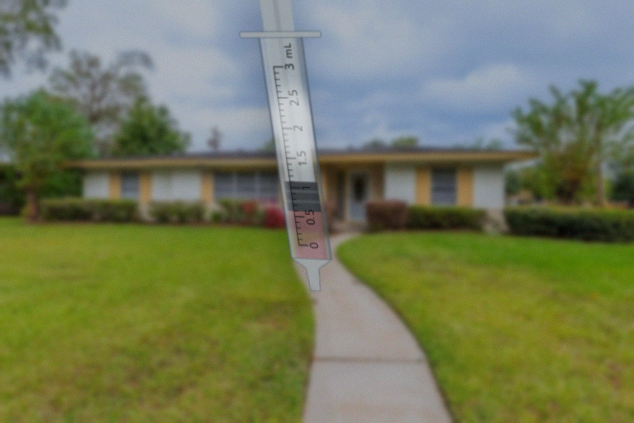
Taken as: value=0.6 unit=mL
